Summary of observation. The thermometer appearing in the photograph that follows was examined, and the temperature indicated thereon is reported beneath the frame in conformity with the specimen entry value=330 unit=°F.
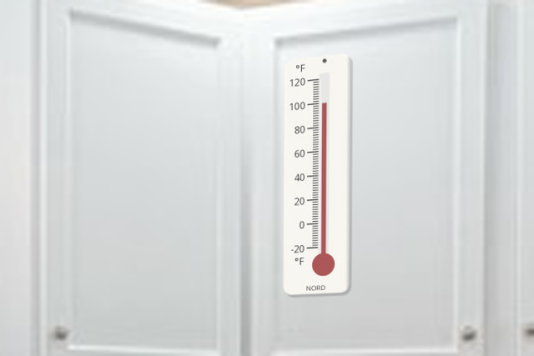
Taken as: value=100 unit=°F
